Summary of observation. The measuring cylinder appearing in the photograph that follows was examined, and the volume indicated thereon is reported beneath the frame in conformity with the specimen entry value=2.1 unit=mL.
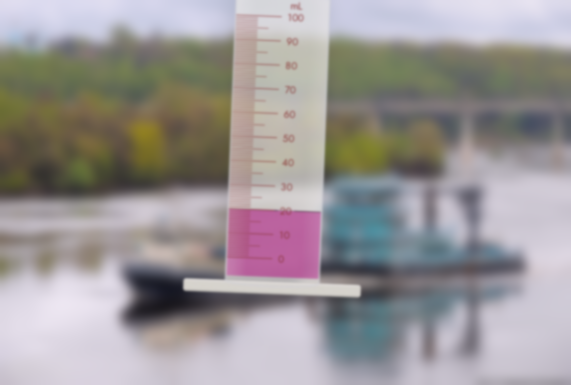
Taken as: value=20 unit=mL
